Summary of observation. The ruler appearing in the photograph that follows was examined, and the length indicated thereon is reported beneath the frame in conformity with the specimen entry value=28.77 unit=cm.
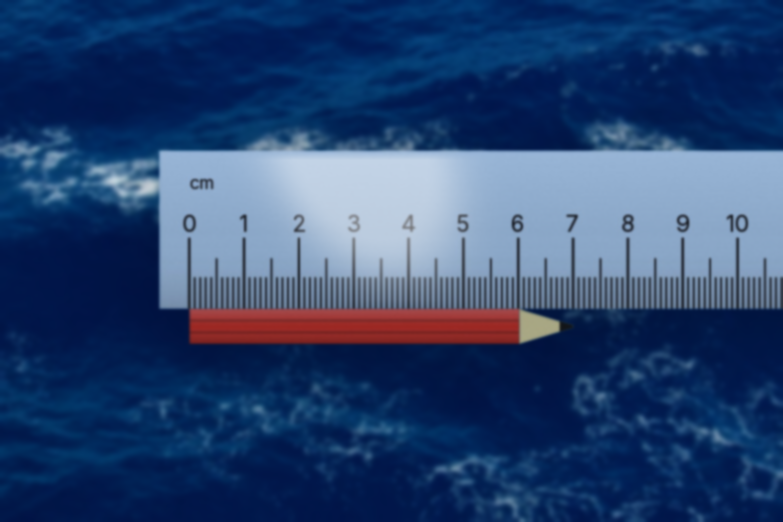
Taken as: value=7 unit=cm
